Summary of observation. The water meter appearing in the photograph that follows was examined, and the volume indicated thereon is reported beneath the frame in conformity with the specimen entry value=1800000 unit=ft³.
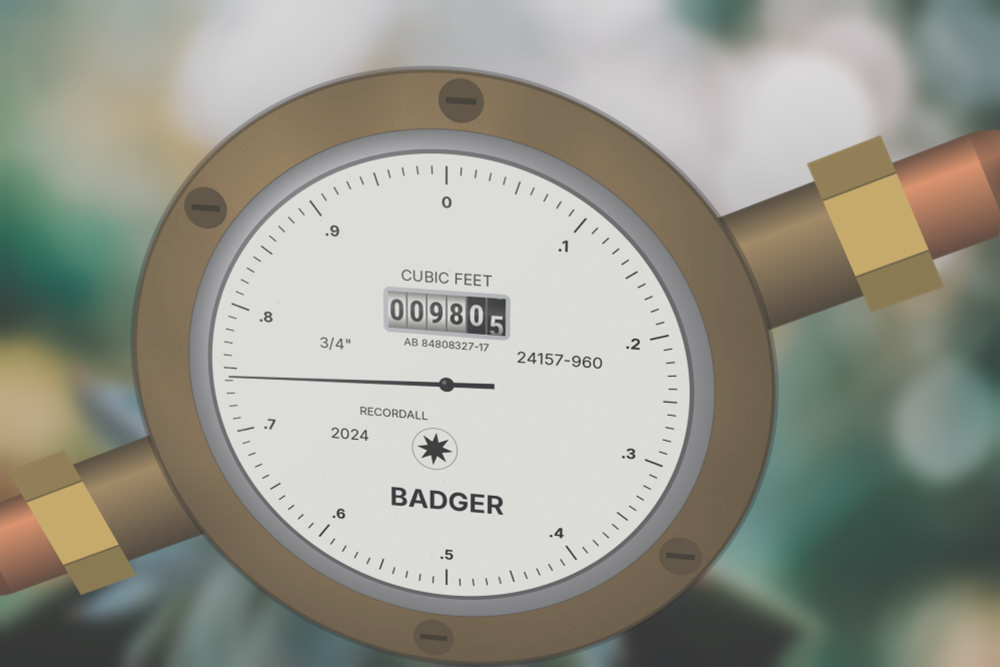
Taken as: value=9804.74 unit=ft³
